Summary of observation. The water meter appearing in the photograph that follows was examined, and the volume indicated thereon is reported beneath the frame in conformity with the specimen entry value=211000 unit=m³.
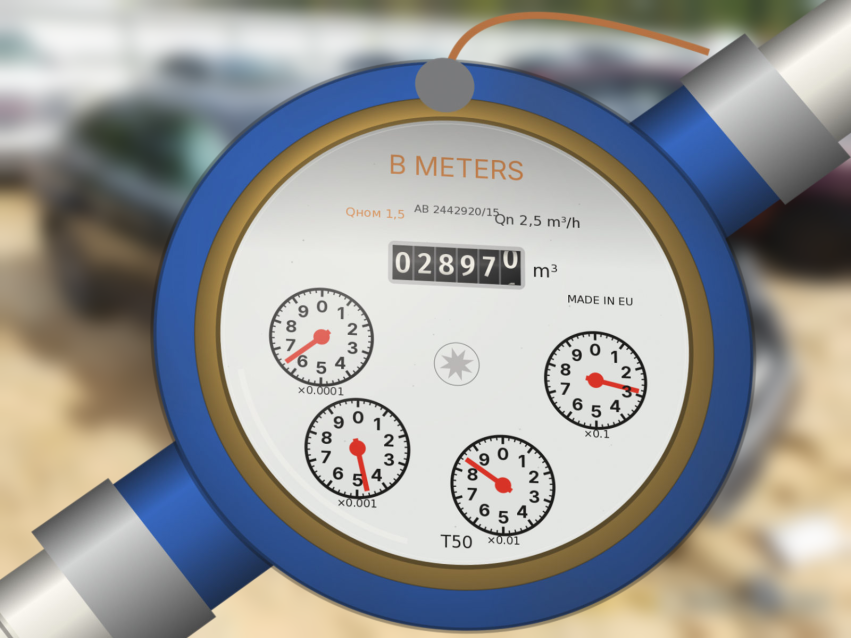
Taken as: value=28970.2846 unit=m³
